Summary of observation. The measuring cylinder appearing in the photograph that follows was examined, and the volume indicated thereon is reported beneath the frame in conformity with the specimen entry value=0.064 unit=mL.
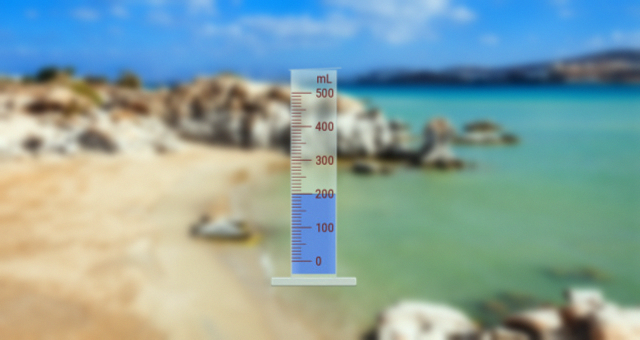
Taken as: value=200 unit=mL
